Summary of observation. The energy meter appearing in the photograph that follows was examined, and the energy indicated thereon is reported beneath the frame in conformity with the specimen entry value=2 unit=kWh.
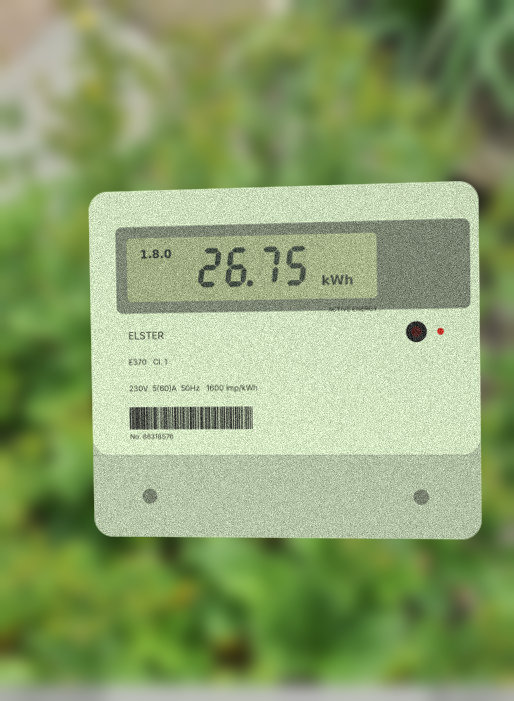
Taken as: value=26.75 unit=kWh
